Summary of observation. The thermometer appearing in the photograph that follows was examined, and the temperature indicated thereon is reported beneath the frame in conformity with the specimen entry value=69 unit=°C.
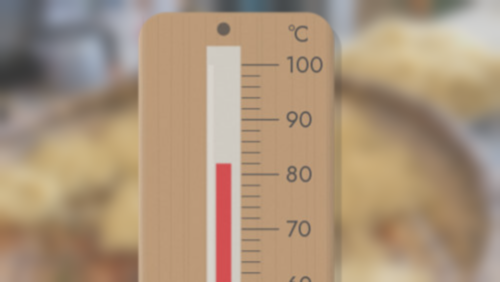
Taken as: value=82 unit=°C
